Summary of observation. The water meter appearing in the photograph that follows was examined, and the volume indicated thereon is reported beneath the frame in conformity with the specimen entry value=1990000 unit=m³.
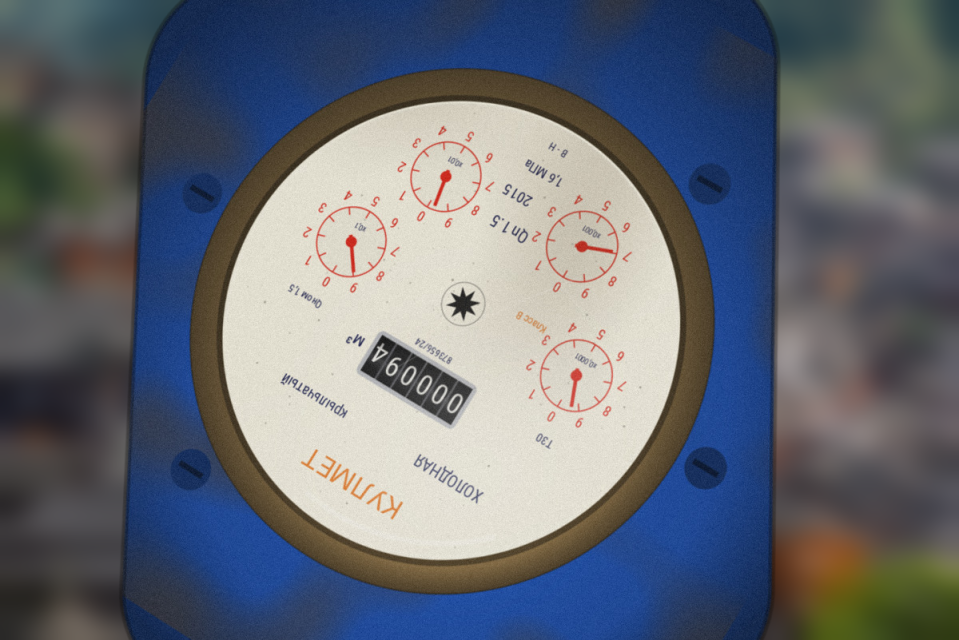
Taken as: value=93.8969 unit=m³
